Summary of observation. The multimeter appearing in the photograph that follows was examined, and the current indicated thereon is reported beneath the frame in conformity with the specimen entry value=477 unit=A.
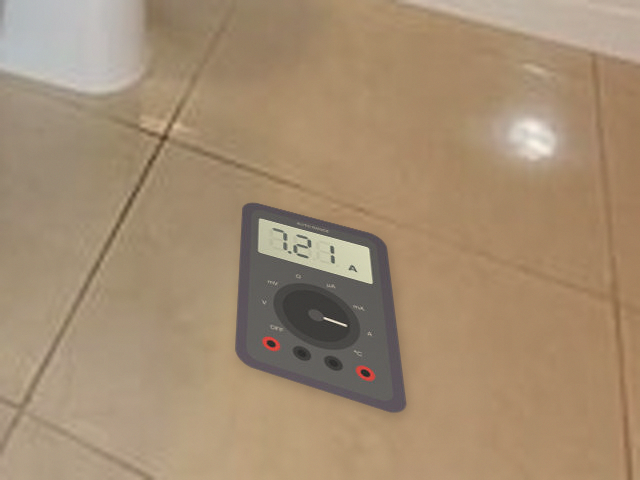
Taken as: value=7.21 unit=A
